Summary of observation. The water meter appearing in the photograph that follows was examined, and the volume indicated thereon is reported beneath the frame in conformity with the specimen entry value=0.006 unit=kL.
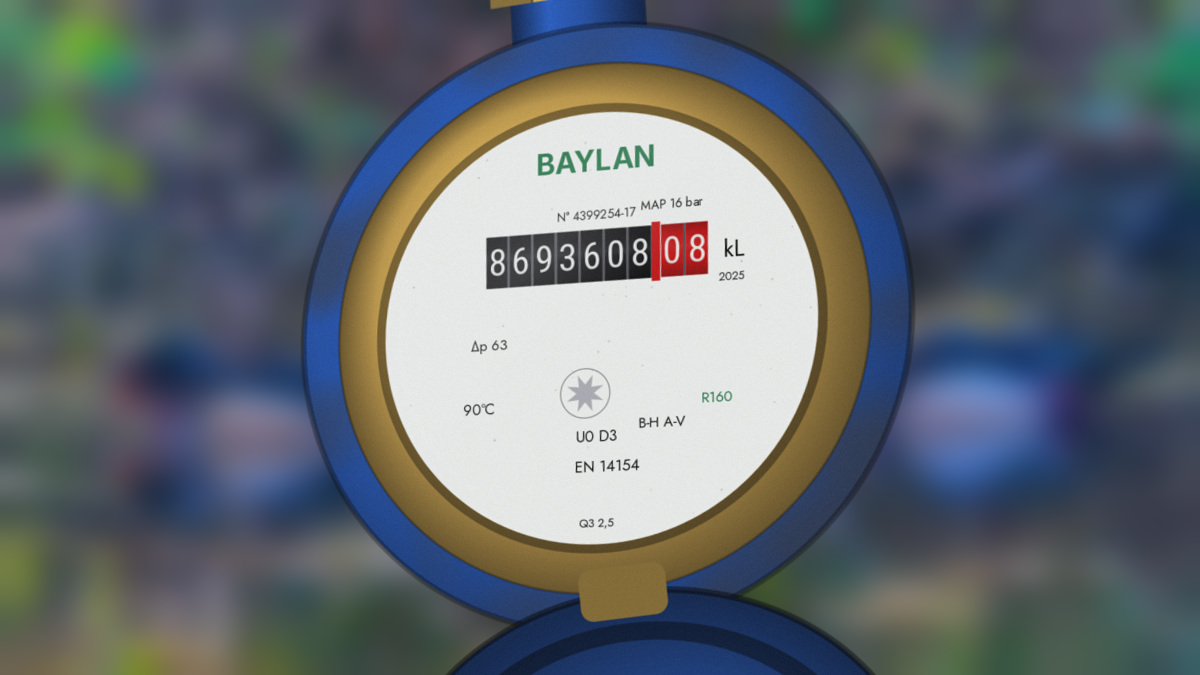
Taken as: value=8693608.08 unit=kL
